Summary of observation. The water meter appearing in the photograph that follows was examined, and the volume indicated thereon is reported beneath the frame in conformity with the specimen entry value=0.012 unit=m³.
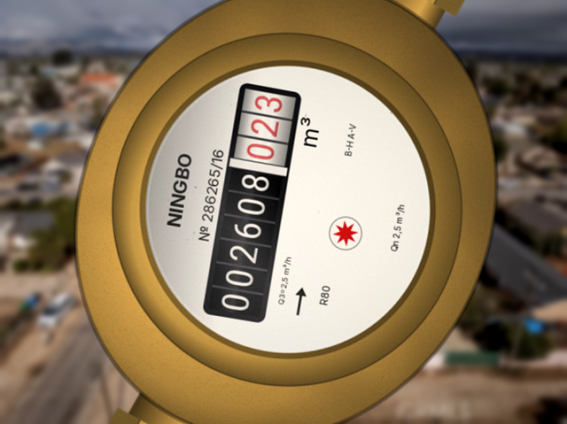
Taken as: value=2608.023 unit=m³
